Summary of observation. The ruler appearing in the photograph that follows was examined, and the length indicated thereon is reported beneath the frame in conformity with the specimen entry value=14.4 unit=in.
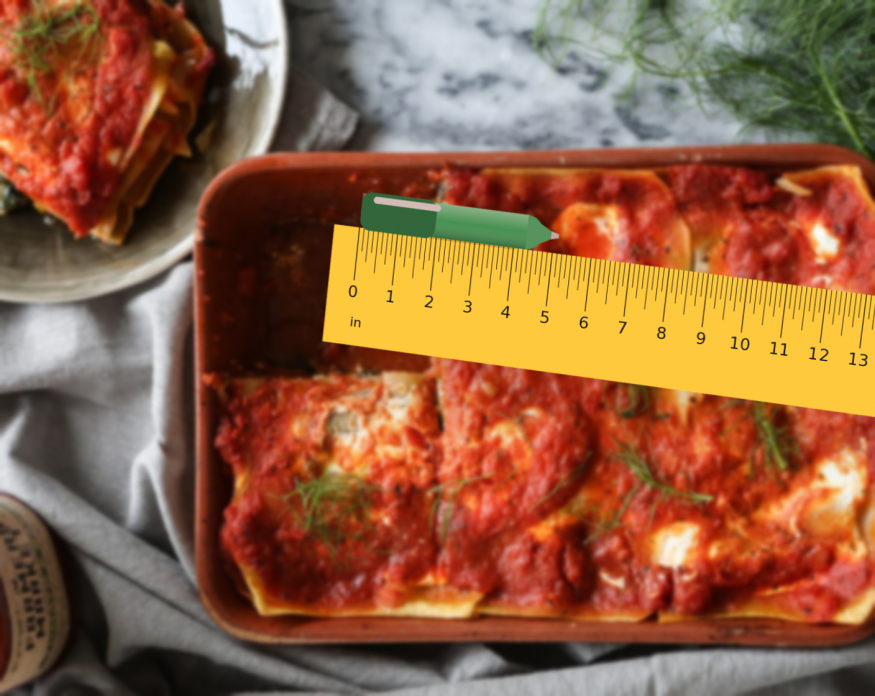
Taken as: value=5.125 unit=in
